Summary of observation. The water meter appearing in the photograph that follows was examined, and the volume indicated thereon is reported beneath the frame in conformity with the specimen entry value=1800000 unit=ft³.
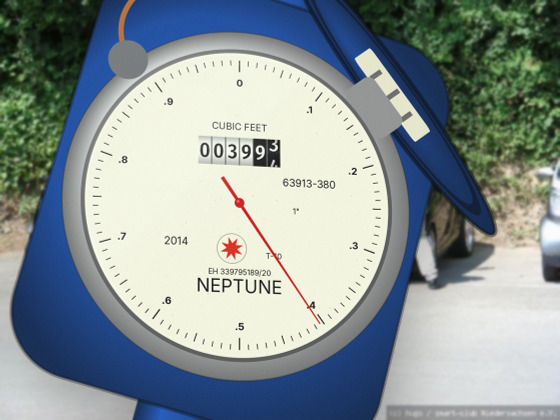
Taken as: value=3993.40 unit=ft³
